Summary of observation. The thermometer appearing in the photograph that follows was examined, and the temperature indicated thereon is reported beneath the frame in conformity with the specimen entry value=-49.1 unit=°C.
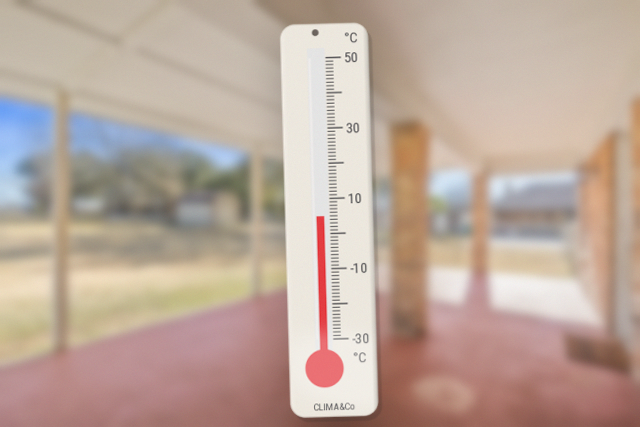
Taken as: value=5 unit=°C
